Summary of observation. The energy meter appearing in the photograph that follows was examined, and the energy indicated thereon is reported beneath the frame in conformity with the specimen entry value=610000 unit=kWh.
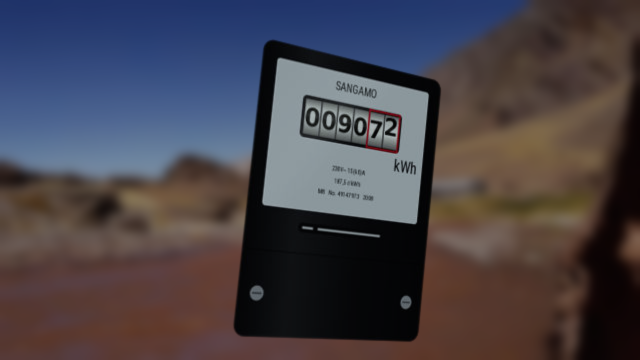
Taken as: value=90.72 unit=kWh
